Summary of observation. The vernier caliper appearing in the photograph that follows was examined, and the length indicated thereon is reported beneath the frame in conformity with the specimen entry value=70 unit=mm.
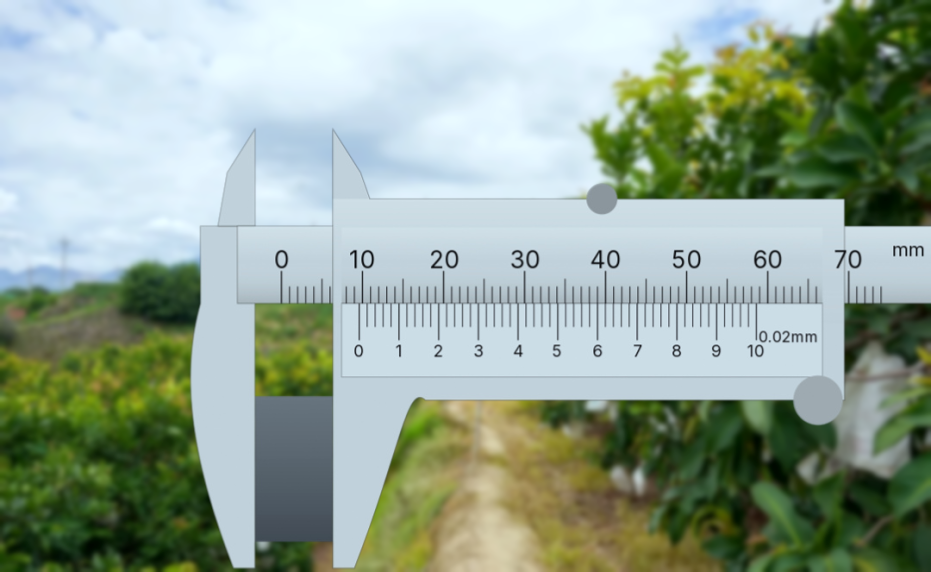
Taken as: value=9.6 unit=mm
